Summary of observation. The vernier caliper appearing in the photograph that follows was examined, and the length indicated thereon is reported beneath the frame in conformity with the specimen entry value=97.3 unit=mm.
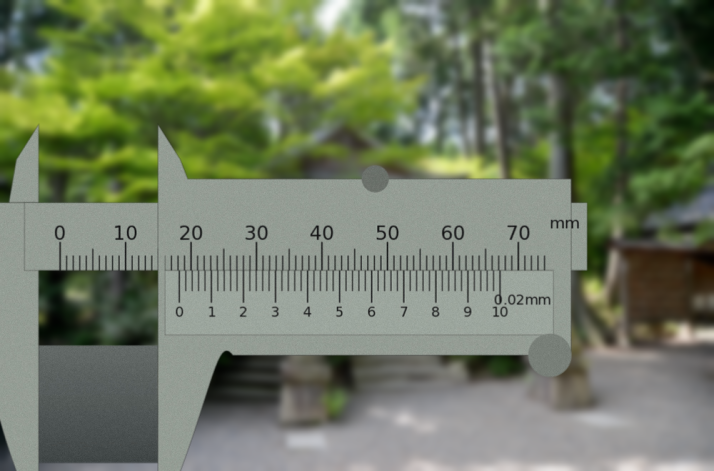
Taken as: value=18.2 unit=mm
